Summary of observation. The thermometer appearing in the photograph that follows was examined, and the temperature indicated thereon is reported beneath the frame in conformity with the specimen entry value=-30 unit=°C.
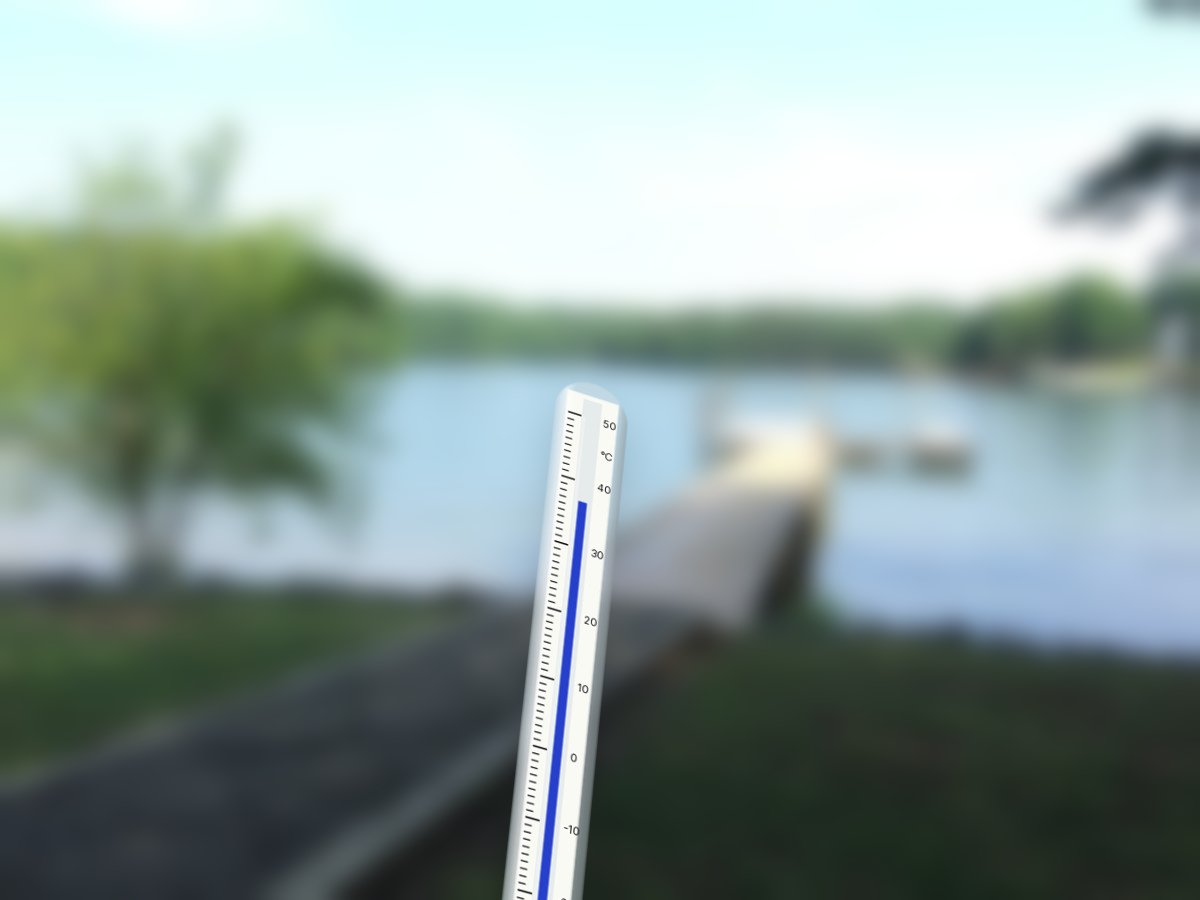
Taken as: value=37 unit=°C
